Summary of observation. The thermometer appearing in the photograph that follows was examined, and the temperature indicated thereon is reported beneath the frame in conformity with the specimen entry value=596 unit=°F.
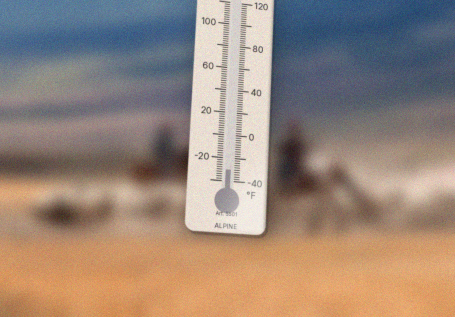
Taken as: value=-30 unit=°F
